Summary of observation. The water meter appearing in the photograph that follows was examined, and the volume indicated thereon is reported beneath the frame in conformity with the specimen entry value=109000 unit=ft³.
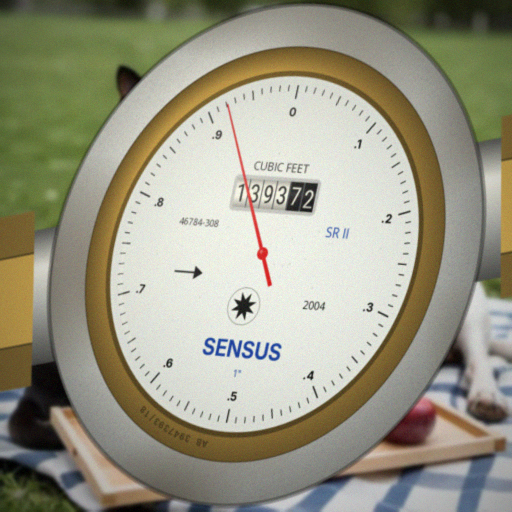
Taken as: value=139371.92 unit=ft³
